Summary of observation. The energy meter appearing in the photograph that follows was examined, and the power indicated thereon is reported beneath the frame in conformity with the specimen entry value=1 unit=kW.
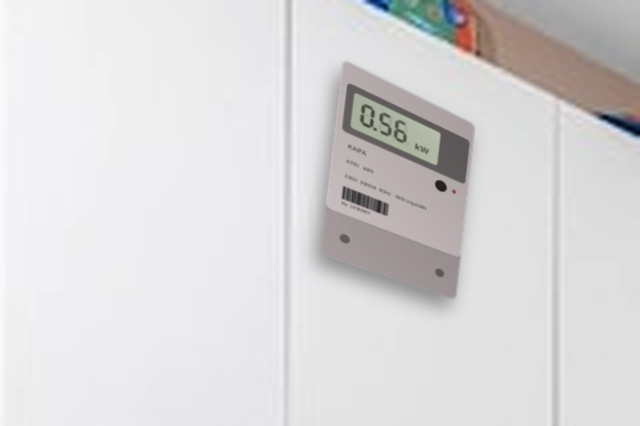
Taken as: value=0.56 unit=kW
